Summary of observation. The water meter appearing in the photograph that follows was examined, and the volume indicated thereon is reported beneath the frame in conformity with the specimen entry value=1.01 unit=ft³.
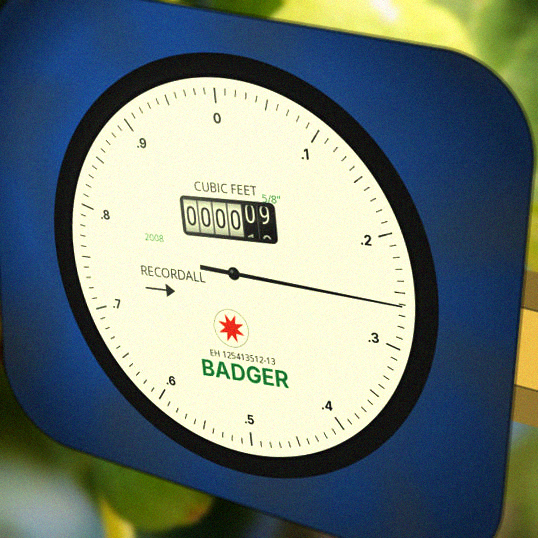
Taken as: value=9.26 unit=ft³
